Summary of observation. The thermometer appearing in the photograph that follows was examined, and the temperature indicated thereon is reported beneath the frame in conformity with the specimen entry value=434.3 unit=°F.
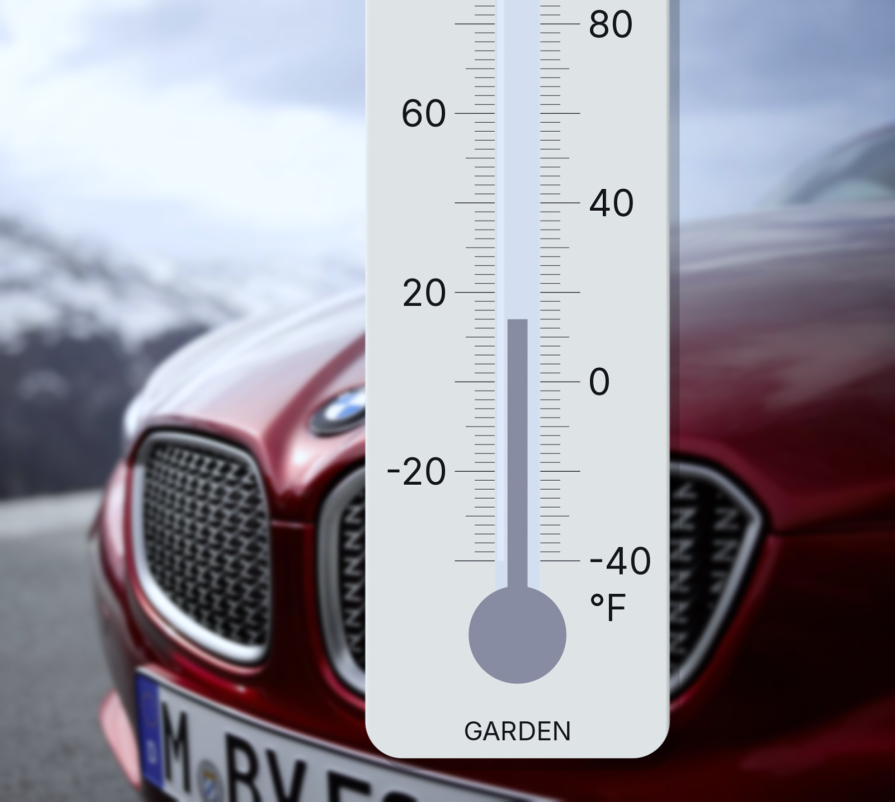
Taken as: value=14 unit=°F
